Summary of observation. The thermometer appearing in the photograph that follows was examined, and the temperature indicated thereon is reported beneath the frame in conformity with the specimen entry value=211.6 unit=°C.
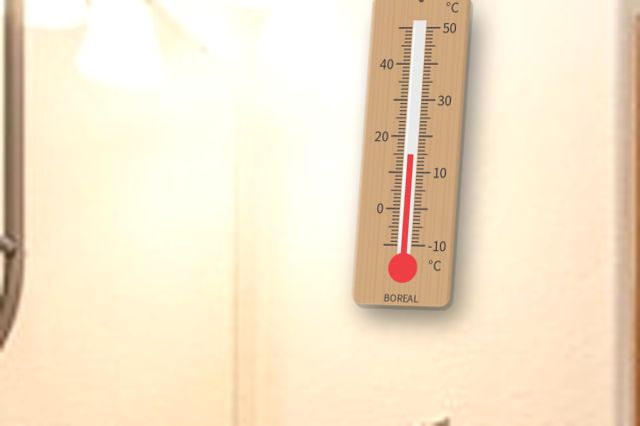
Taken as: value=15 unit=°C
